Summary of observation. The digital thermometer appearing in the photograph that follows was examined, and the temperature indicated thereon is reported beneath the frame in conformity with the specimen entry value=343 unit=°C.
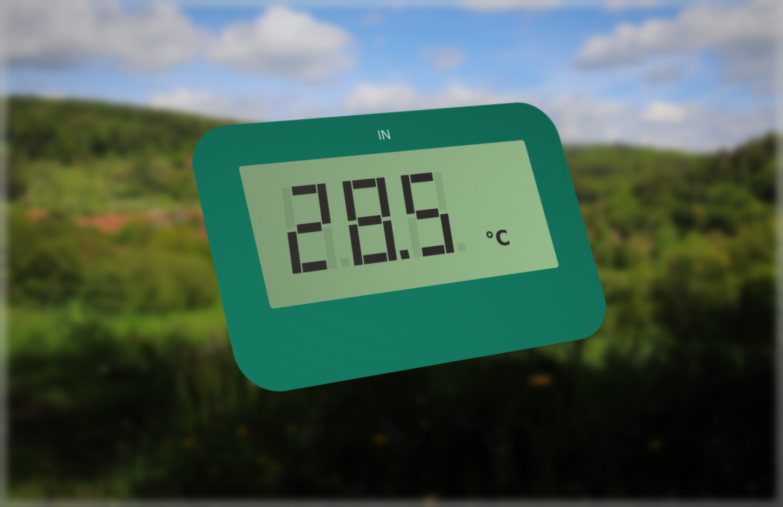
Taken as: value=28.5 unit=°C
